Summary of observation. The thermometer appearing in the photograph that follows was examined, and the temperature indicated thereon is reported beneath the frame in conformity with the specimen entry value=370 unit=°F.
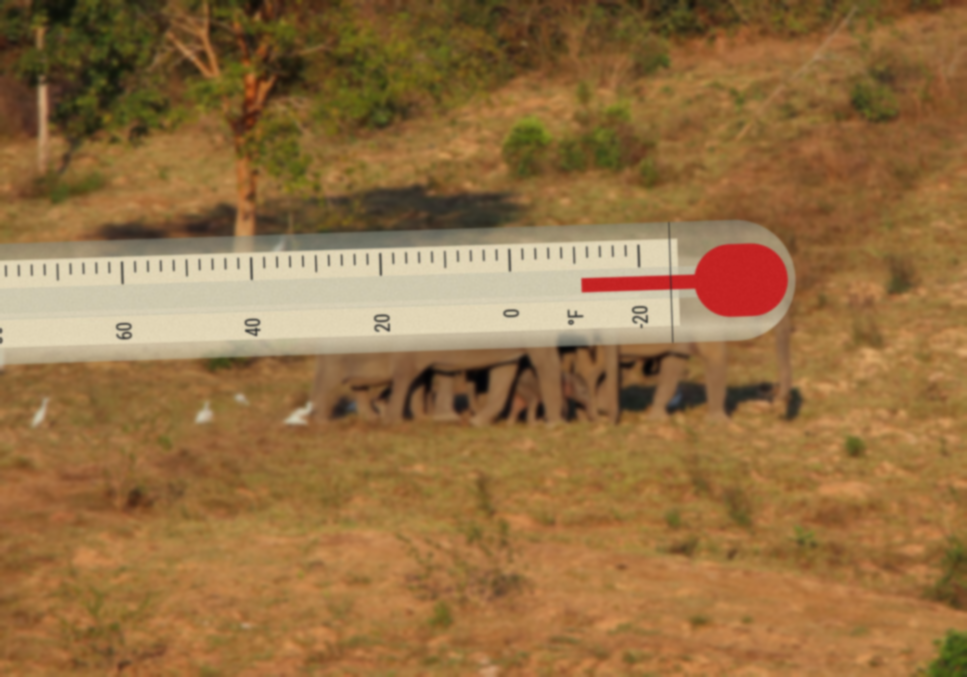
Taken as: value=-11 unit=°F
